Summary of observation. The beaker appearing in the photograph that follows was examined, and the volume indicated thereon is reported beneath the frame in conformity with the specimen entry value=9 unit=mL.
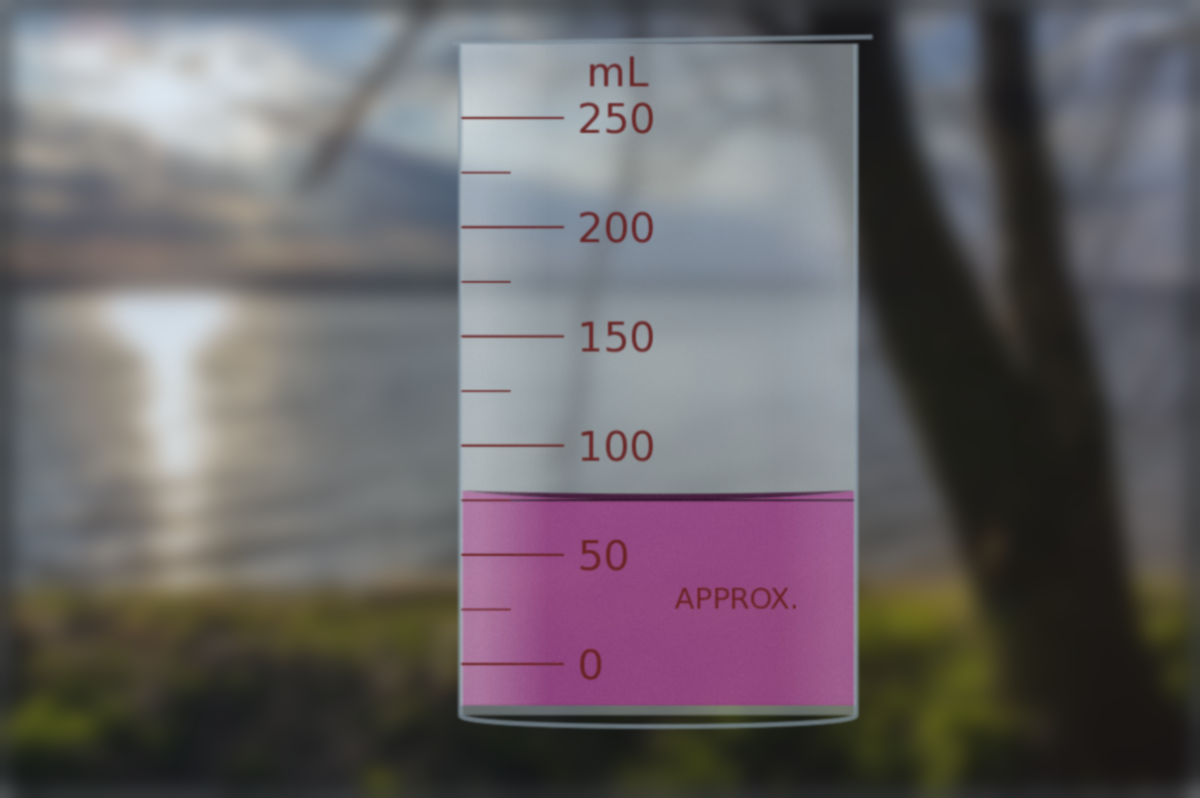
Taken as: value=75 unit=mL
